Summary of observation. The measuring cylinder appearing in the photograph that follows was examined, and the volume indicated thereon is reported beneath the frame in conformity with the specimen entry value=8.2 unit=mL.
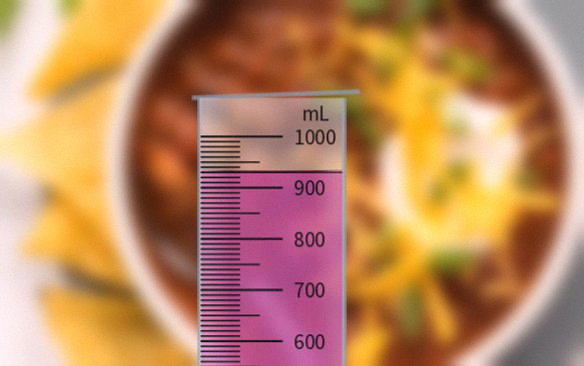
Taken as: value=930 unit=mL
